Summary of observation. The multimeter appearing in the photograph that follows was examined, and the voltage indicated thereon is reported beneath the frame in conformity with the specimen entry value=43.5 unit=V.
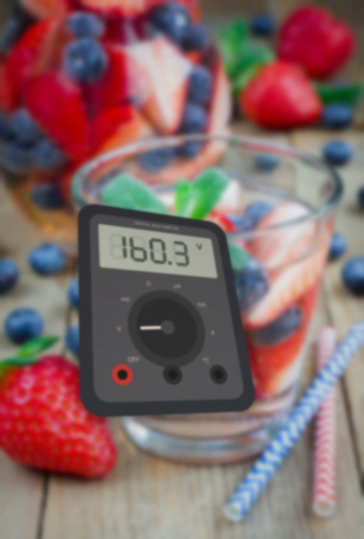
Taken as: value=160.3 unit=V
